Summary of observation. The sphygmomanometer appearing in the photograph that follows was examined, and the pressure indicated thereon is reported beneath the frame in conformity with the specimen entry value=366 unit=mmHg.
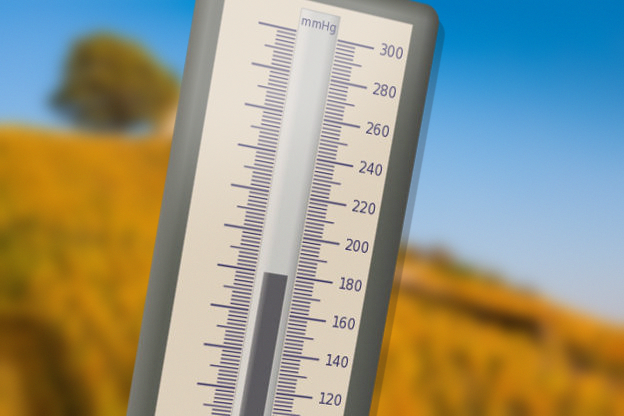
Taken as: value=180 unit=mmHg
